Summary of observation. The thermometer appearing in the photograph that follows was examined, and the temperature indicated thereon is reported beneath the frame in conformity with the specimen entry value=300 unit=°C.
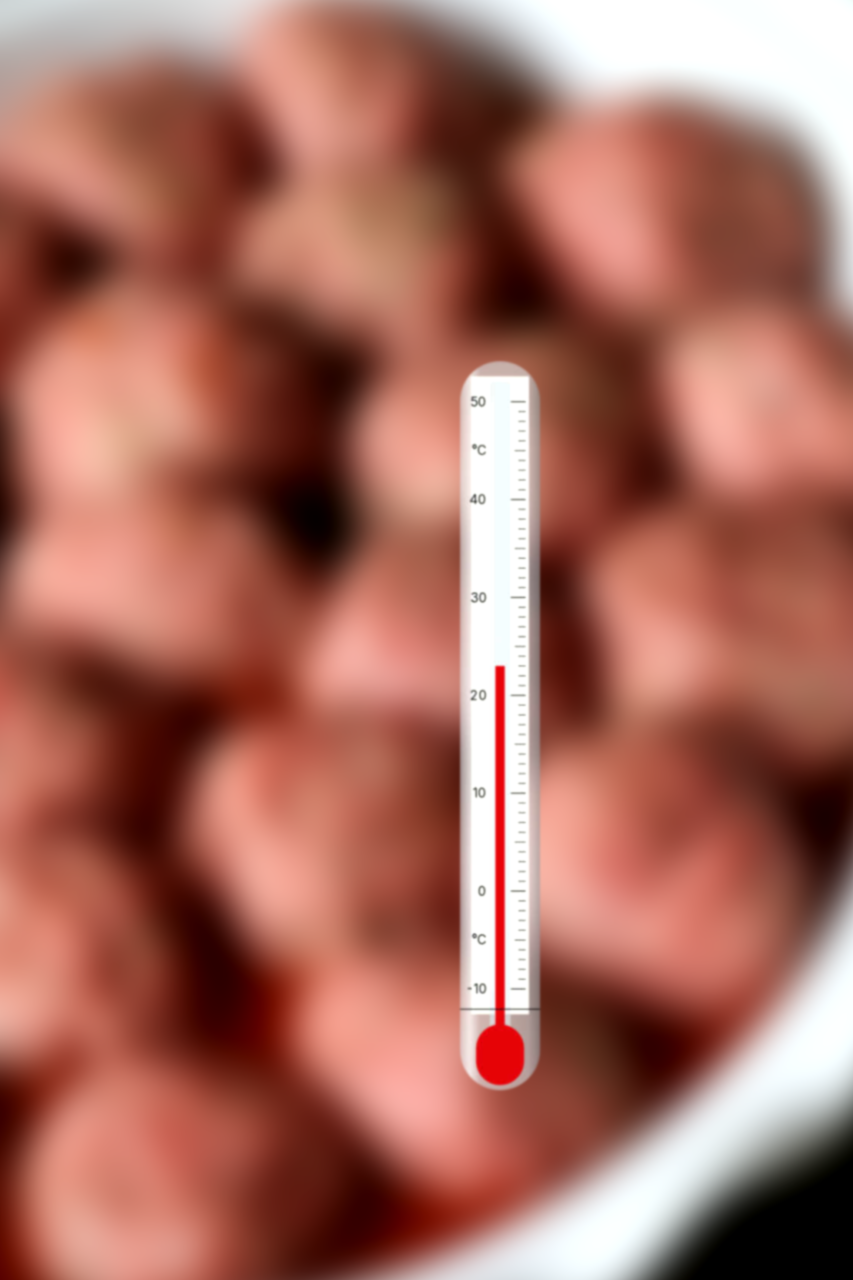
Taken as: value=23 unit=°C
